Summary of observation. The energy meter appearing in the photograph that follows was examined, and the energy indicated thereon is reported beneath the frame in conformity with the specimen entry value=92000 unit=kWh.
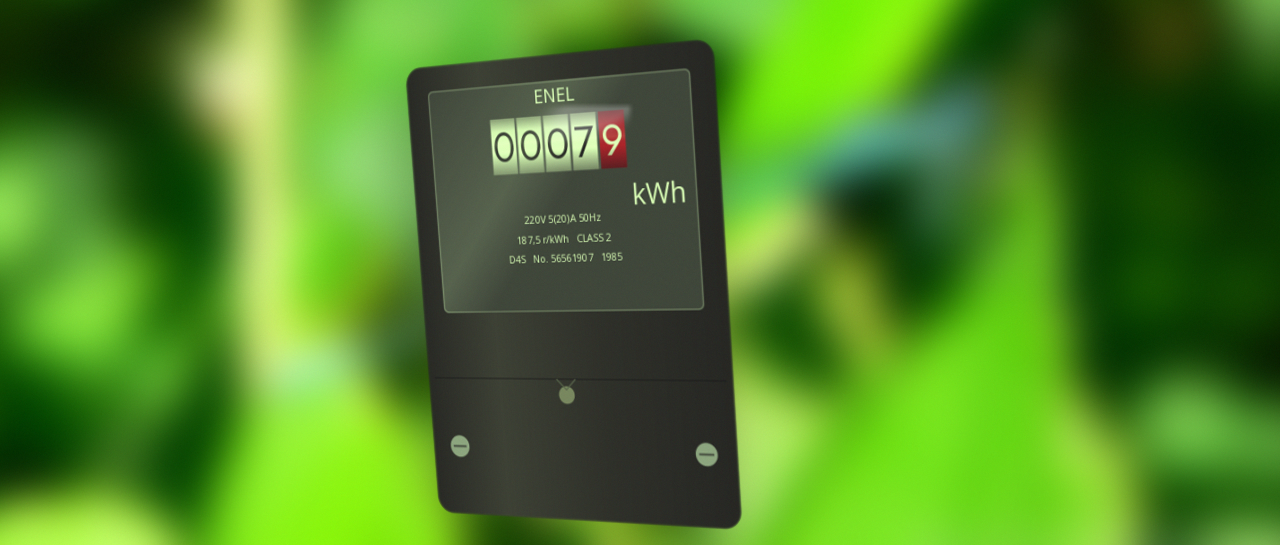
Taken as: value=7.9 unit=kWh
